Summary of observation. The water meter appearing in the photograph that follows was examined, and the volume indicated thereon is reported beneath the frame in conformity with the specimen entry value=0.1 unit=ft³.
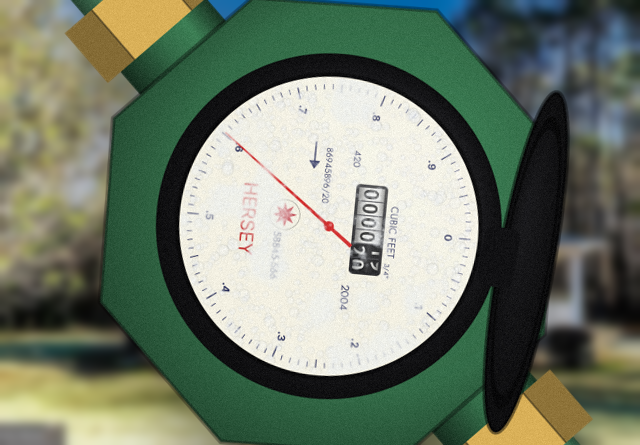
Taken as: value=19.60 unit=ft³
